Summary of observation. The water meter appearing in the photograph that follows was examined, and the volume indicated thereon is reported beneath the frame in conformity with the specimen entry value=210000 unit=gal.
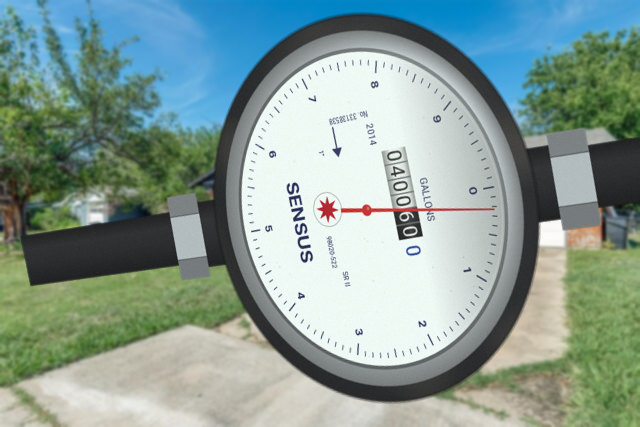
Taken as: value=400600.2 unit=gal
